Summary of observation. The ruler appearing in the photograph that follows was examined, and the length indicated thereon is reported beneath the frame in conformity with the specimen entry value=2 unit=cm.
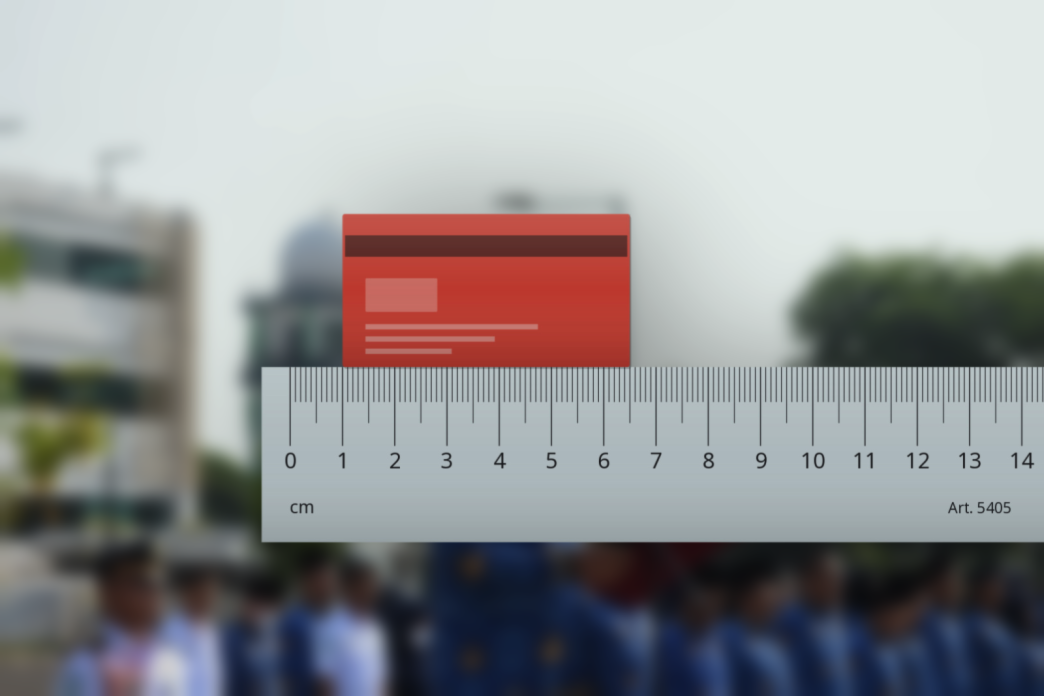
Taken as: value=5.5 unit=cm
